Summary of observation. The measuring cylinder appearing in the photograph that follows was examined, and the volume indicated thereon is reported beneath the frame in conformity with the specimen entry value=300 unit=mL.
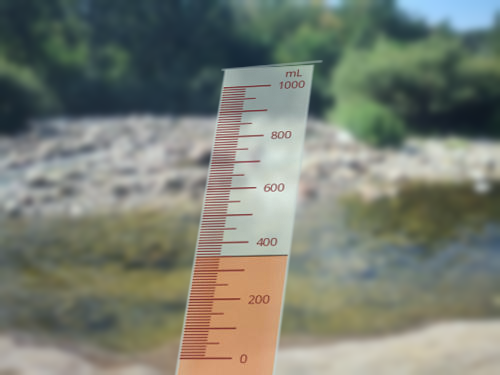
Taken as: value=350 unit=mL
